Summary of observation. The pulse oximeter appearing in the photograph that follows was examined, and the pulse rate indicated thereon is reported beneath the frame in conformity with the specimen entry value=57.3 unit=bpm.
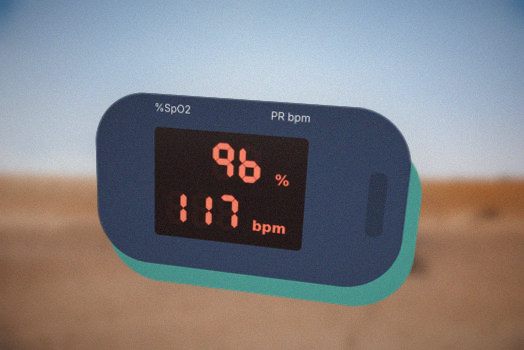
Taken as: value=117 unit=bpm
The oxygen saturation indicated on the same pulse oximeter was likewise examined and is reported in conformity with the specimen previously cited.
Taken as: value=96 unit=%
